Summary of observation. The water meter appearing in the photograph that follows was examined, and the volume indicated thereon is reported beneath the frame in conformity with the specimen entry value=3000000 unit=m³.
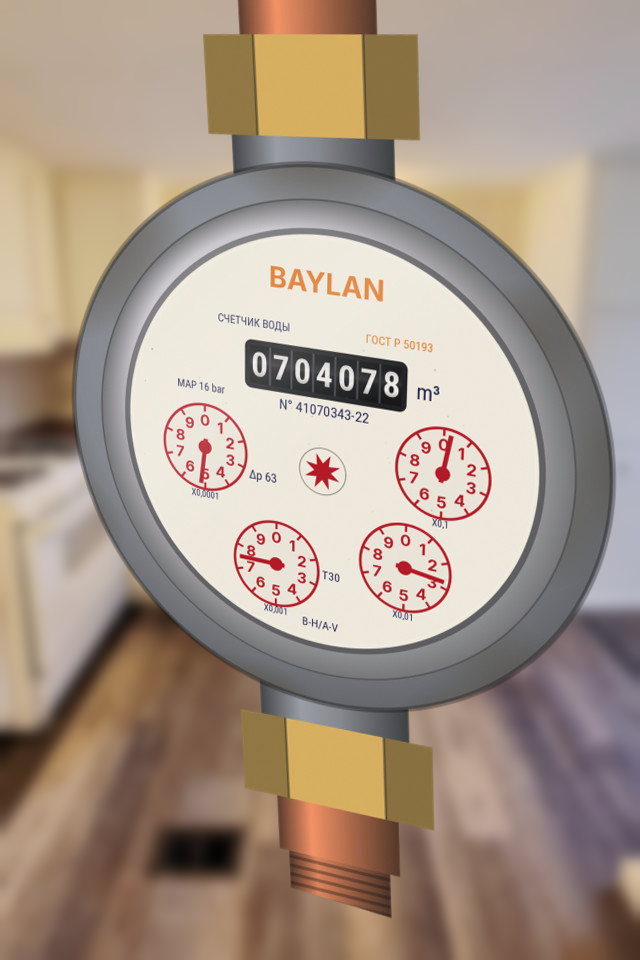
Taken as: value=704078.0275 unit=m³
